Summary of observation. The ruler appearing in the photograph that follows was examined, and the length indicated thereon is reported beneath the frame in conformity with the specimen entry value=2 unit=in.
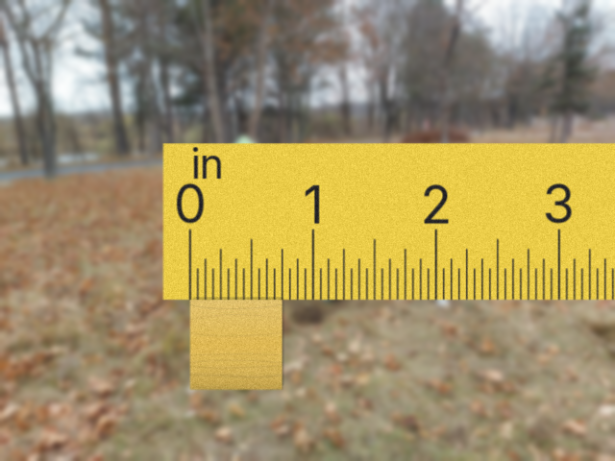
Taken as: value=0.75 unit=in
